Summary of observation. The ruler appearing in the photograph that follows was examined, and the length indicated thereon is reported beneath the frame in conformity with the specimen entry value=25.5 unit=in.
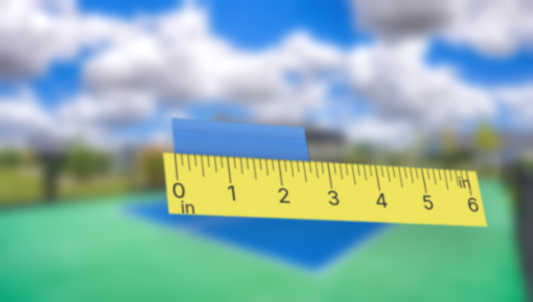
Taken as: value=2.625 unit=in
